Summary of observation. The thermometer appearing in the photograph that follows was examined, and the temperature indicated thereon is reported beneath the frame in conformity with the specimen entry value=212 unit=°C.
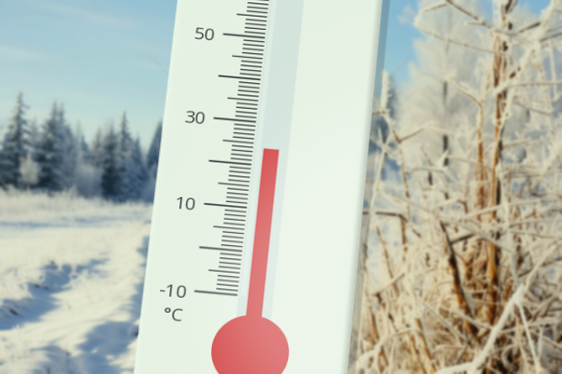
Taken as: value=24 unit=°C
